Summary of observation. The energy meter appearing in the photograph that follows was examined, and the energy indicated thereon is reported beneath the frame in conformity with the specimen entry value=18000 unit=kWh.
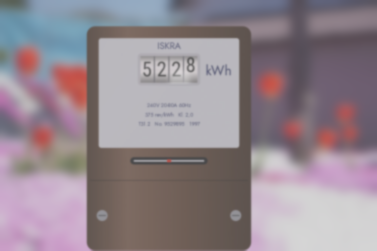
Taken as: value=5228 unit=kWh
